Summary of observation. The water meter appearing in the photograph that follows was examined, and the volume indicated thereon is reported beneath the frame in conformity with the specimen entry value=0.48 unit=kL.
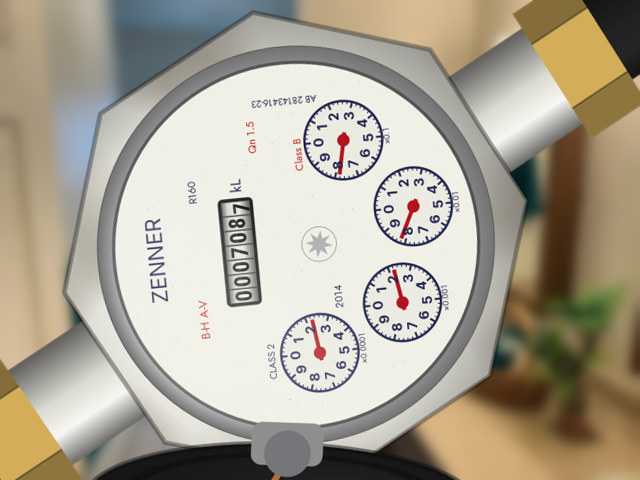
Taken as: value=7086.7822 unit=kL
